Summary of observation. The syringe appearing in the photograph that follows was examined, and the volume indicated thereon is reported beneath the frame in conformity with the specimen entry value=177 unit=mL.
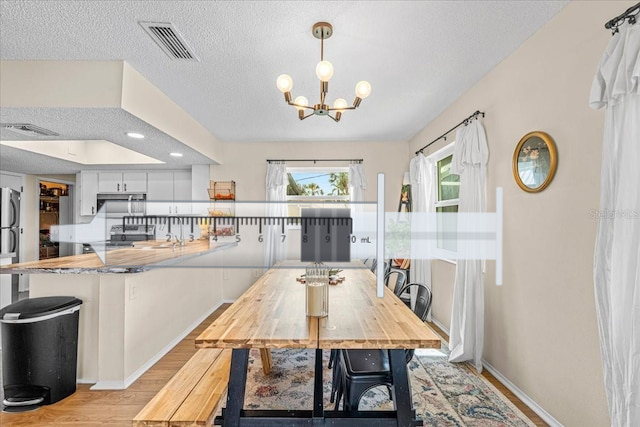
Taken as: value=7.8 unit=mL
